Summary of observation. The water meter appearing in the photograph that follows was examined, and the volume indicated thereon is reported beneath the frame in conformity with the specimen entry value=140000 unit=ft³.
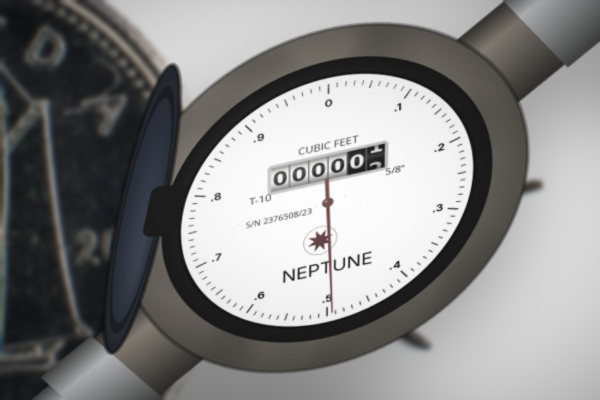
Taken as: value=1.49 unit=ft³
